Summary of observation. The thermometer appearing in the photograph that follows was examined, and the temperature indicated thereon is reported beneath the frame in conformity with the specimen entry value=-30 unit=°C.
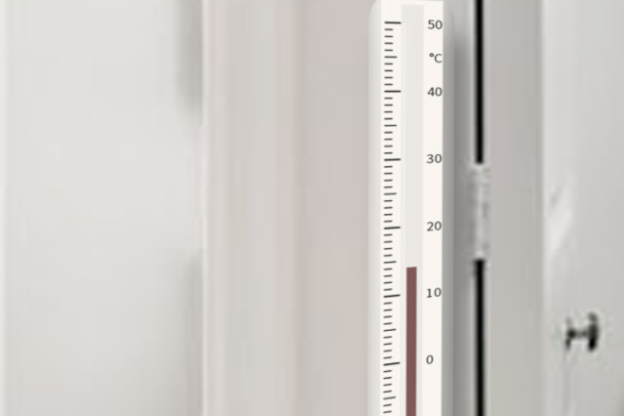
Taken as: value=14 unit=°C
